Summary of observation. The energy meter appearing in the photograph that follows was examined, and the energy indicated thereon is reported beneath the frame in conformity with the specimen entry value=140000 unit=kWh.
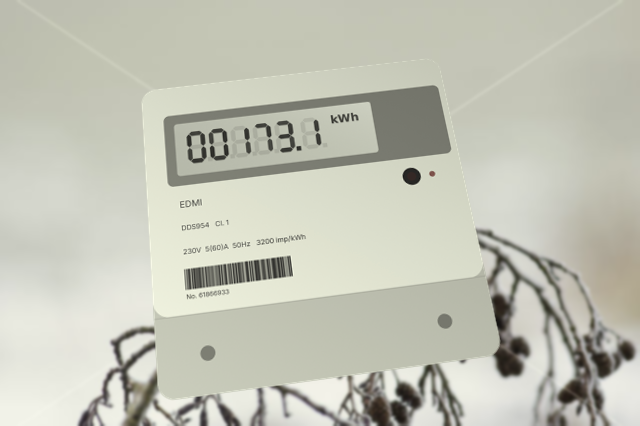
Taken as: value=173.1 unit=kWh
